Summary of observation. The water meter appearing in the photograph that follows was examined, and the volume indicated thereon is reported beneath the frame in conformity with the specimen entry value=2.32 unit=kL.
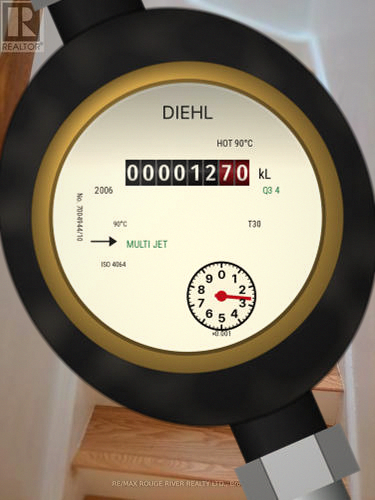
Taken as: value=12.702 unit=kL
